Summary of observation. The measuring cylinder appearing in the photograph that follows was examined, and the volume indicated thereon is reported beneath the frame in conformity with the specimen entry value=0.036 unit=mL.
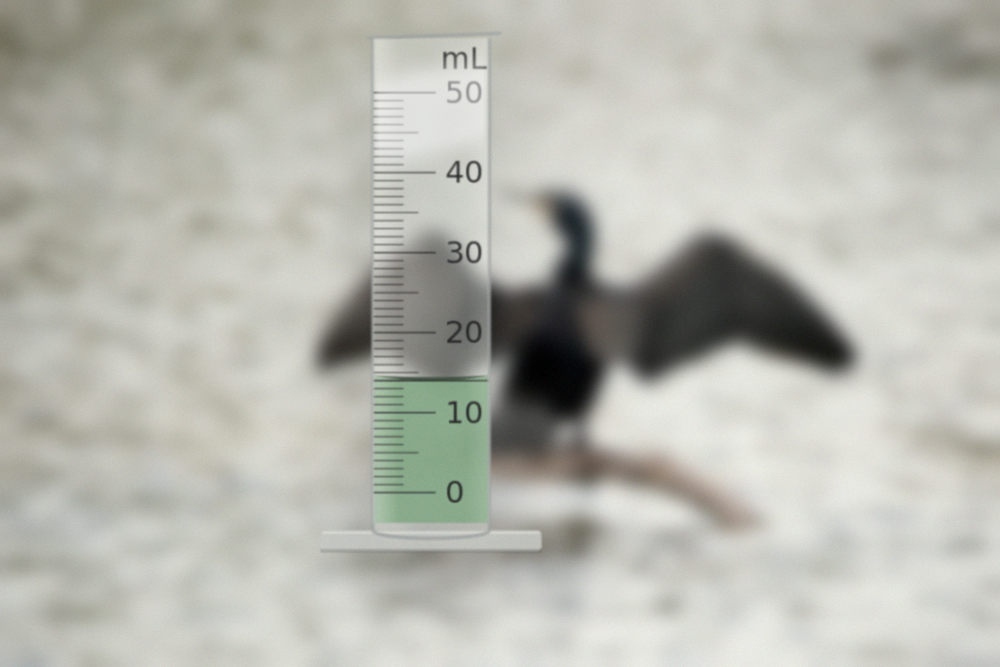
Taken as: value=14 unit=mL
